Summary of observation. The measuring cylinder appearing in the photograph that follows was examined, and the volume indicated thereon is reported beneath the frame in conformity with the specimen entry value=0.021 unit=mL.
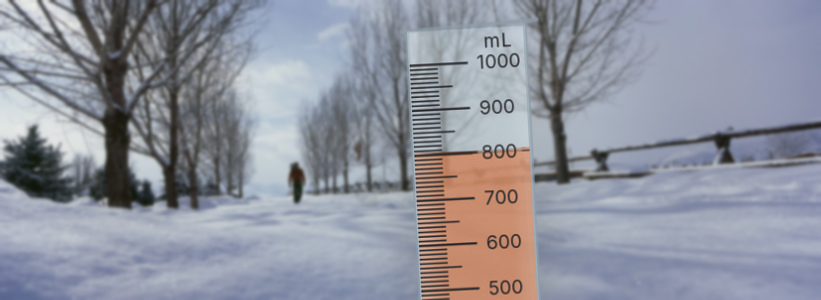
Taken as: value=800 unit=mL
